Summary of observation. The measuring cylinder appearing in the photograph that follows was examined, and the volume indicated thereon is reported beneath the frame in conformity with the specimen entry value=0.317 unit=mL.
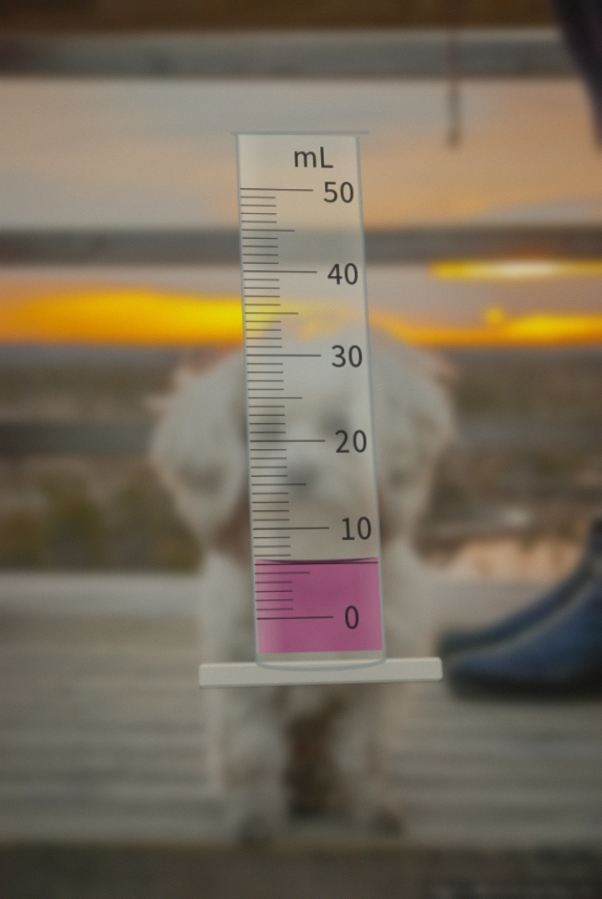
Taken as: value=6 unit=mL
